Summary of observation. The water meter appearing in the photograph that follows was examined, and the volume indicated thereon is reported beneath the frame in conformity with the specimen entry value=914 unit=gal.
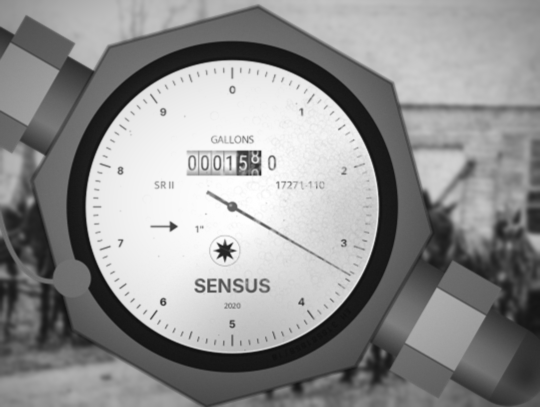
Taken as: value=1583.3 unit=gal
